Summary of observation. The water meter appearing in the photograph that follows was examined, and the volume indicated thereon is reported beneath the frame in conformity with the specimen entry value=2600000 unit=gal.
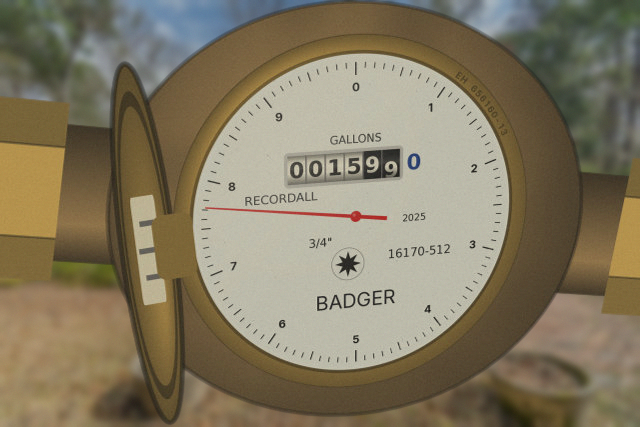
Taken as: value=15987.7 unit=gal
